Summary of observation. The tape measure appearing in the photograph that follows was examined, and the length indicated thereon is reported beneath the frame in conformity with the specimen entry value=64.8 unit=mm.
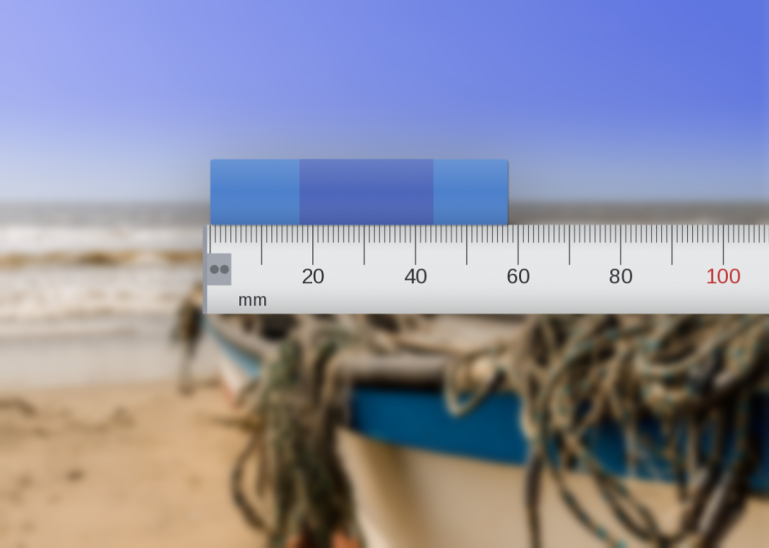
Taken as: value=58 unit=mm
